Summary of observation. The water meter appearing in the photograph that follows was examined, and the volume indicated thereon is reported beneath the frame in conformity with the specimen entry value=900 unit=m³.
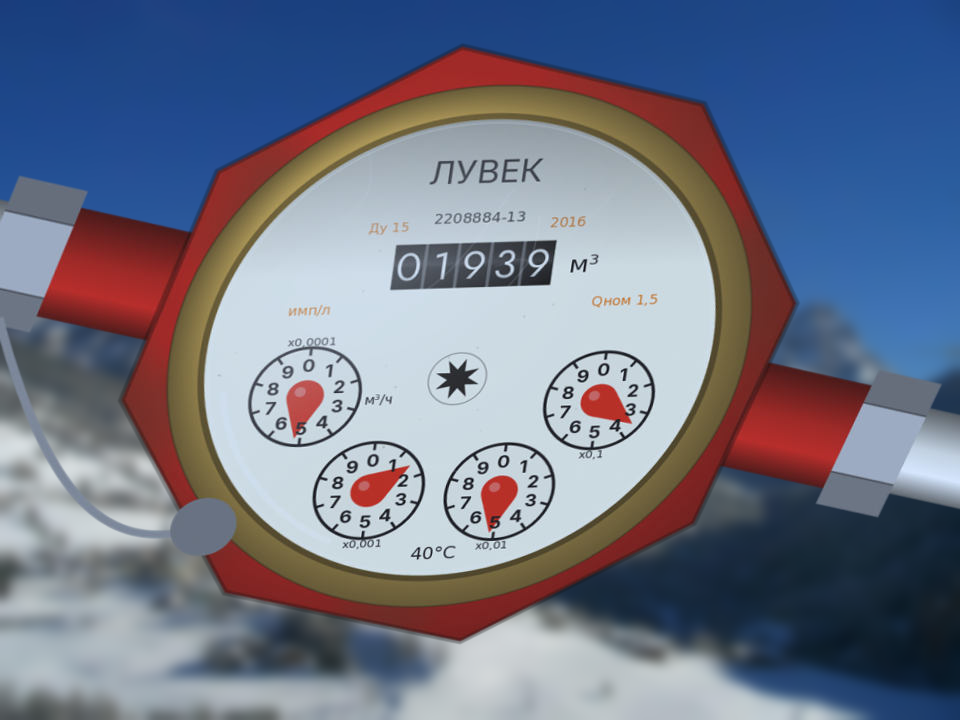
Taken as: value=1939.3515 unit=m³
